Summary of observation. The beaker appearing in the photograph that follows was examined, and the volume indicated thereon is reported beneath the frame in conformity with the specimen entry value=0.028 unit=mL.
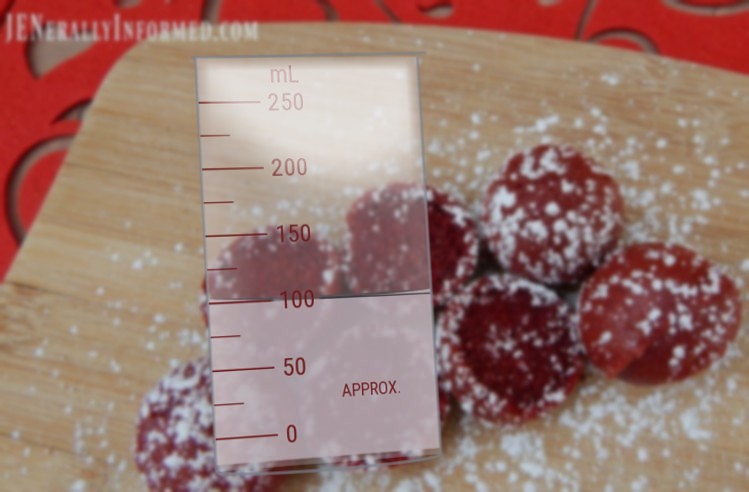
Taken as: value=100 unit=mL
